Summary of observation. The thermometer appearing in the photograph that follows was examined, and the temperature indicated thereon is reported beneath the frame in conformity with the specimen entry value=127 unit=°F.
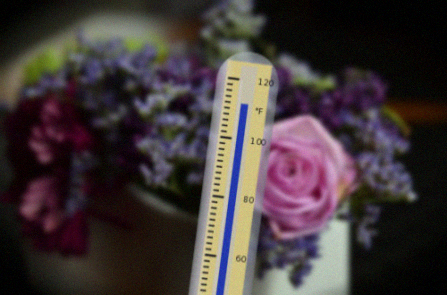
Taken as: value=112 unit=°F
